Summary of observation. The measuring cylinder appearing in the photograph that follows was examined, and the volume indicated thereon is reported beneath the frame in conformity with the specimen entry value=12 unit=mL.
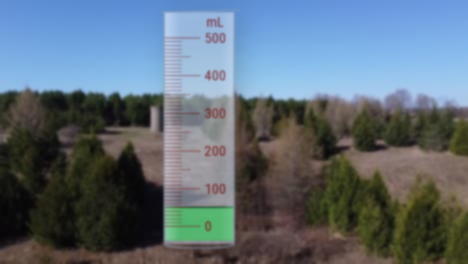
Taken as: value=50 unit=mL
